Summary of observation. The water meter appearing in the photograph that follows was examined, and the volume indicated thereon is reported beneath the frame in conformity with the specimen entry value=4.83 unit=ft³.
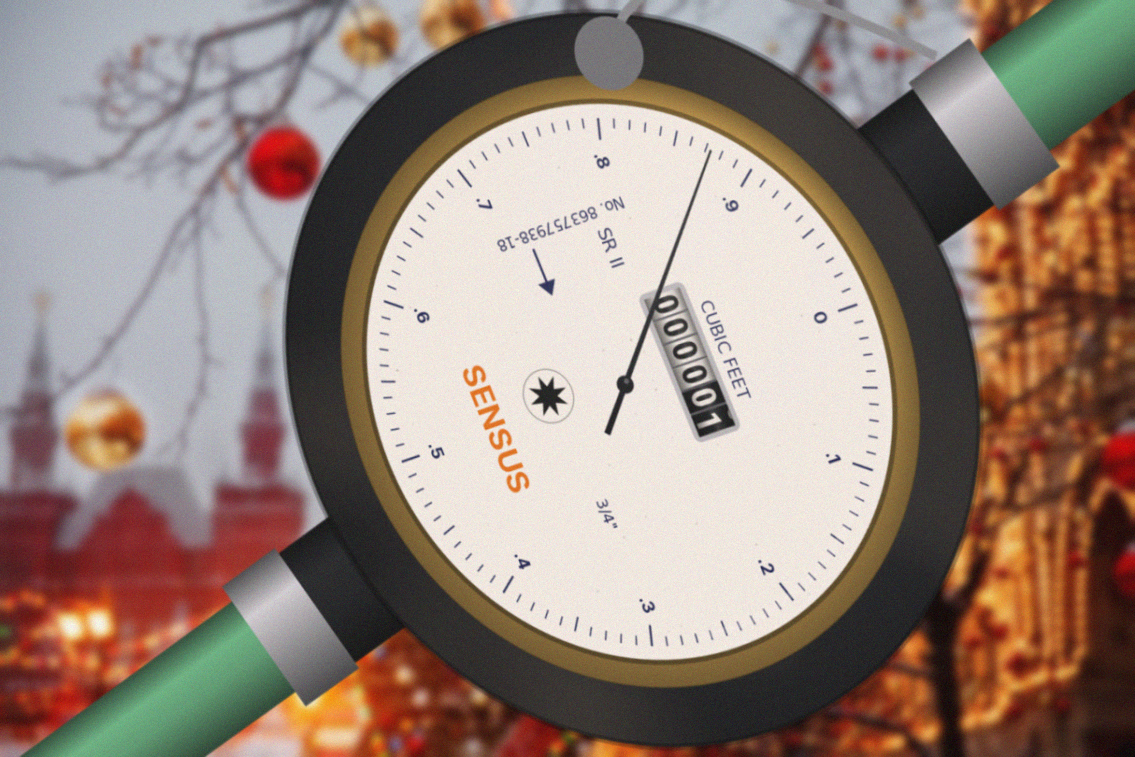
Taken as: value=0.87 unit=ft³
